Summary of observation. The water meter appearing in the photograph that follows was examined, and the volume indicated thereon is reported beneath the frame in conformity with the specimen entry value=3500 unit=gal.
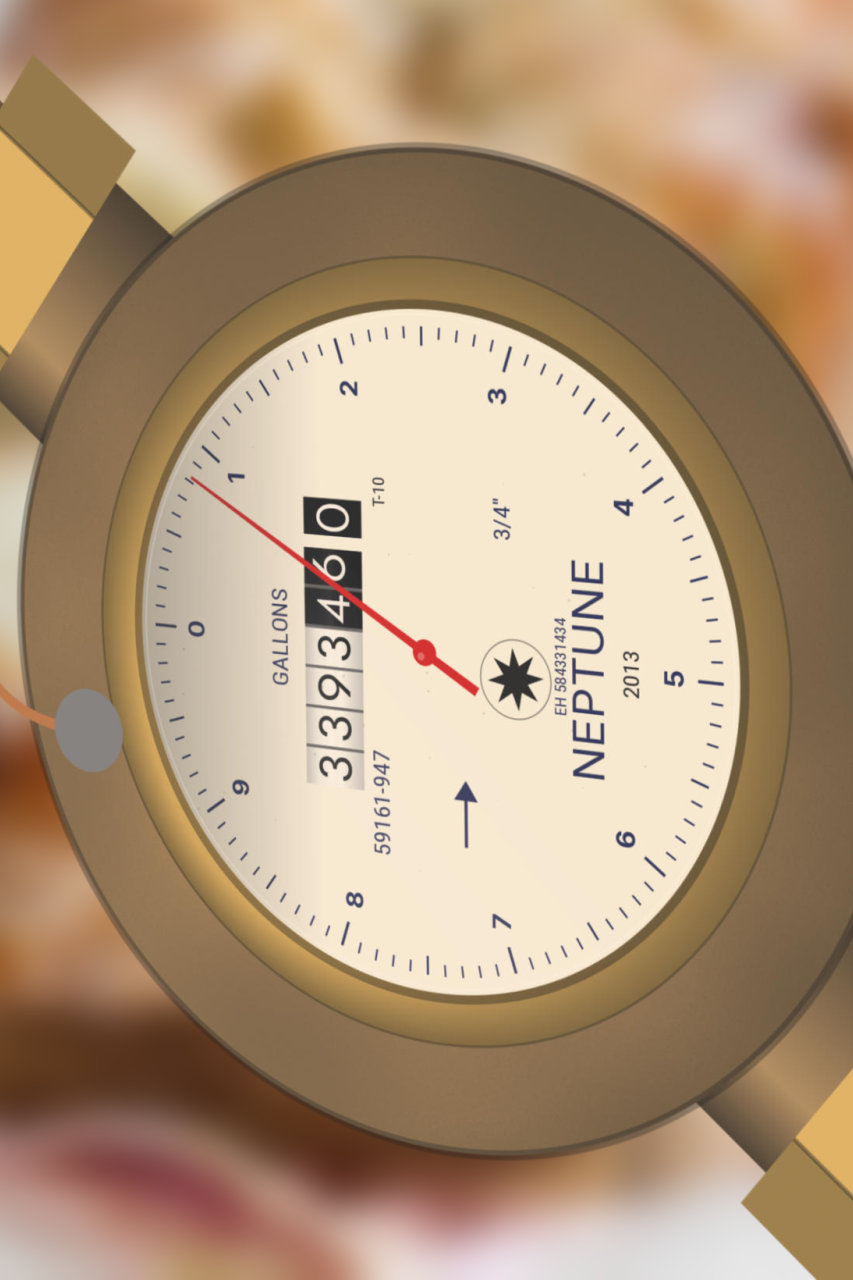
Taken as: value=3393460.8 unit=gal
